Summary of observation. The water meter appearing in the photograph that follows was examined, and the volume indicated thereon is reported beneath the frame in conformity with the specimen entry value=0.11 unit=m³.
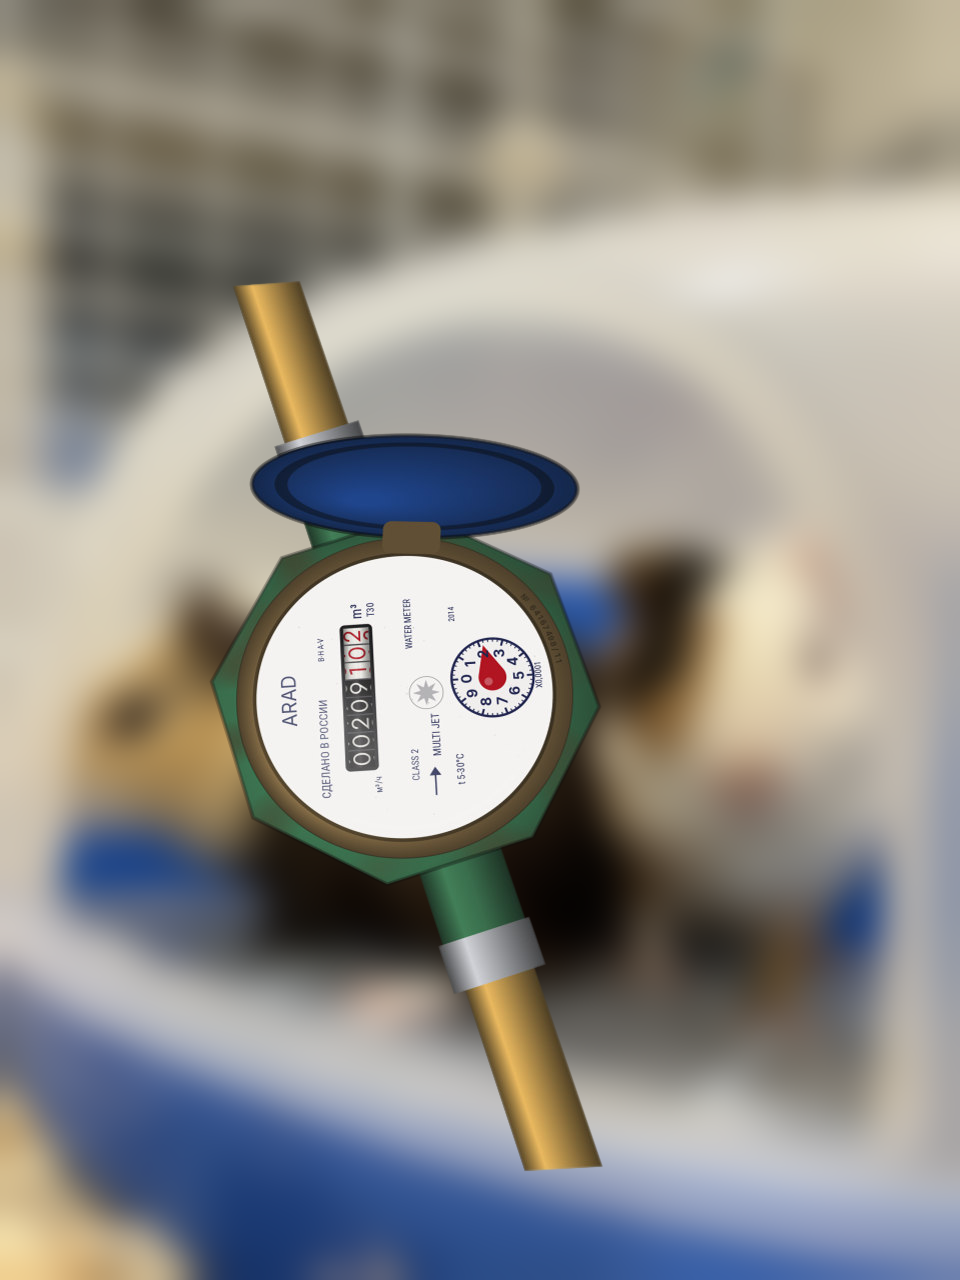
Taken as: value=209.1022 unit=m³
